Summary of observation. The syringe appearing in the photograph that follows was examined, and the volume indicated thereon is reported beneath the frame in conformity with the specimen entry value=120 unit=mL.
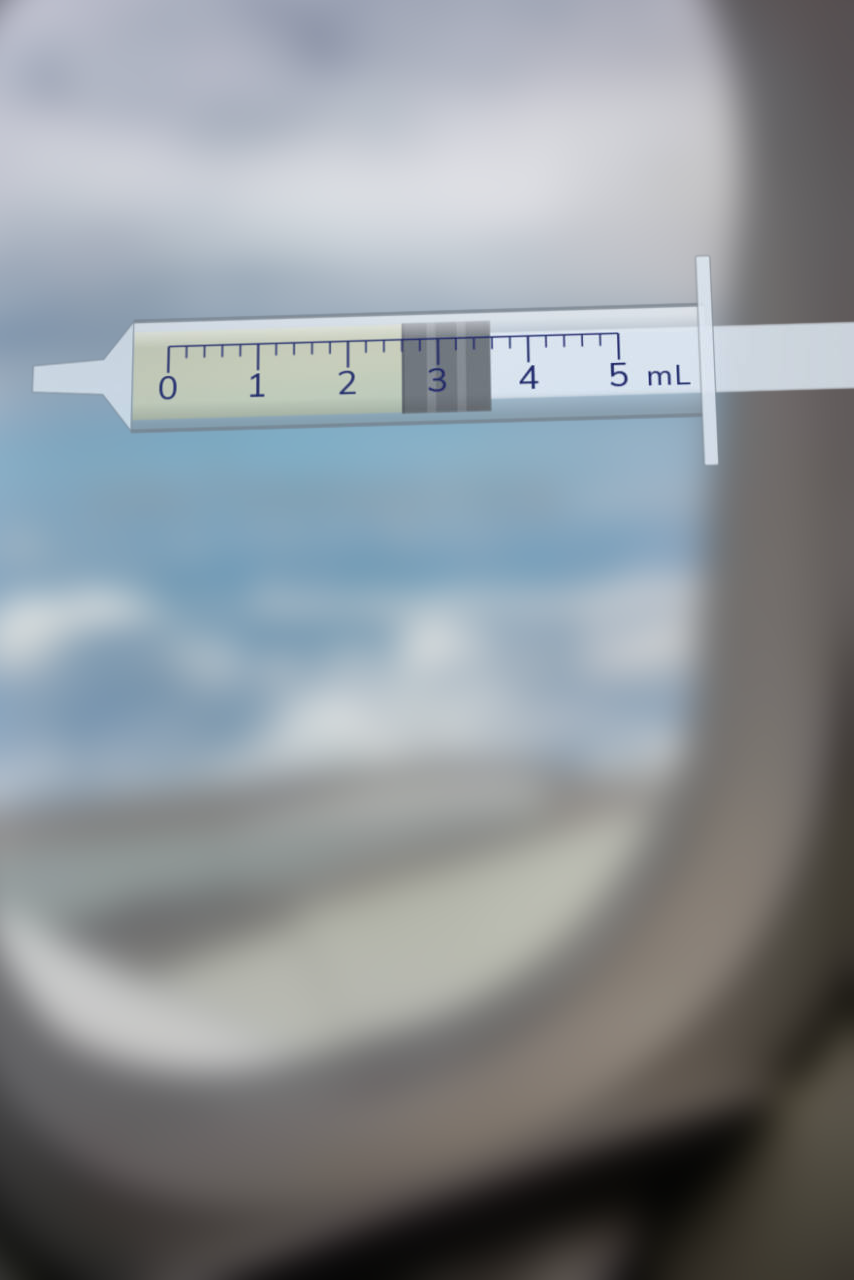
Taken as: value=2.6 unit=mL
